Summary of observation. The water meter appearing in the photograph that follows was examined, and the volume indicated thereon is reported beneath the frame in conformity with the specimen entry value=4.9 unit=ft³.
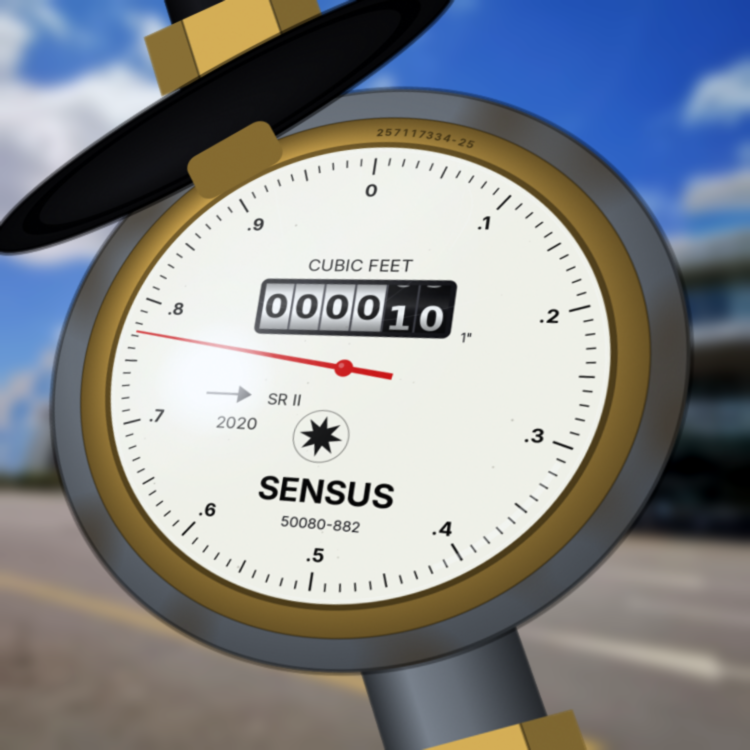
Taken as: value=9.77 unit=ft³
